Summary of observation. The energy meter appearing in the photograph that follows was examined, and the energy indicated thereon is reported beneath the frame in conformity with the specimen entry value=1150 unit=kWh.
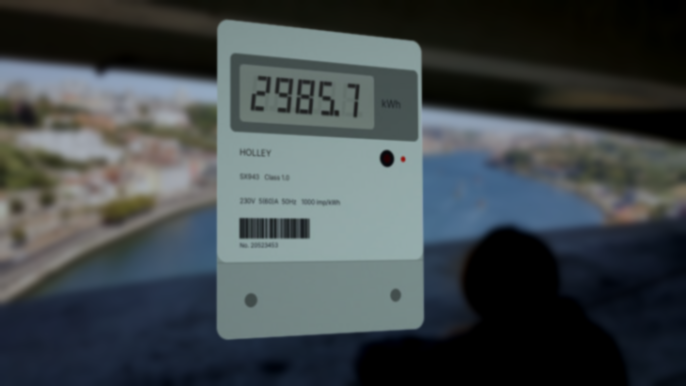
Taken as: value=2985.7 unit=kWh
